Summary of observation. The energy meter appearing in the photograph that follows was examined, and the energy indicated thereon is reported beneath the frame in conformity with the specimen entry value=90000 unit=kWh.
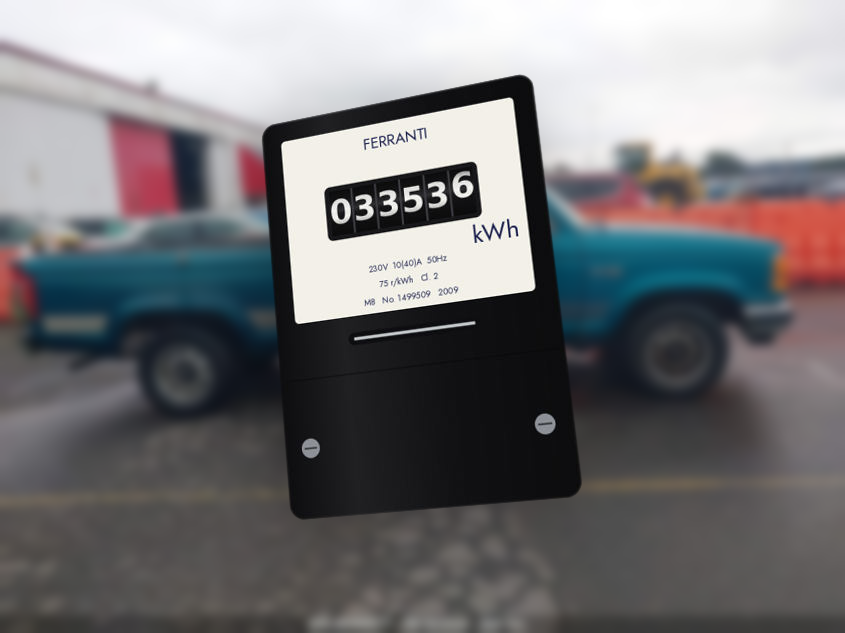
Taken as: value=33536 unit=kWh
